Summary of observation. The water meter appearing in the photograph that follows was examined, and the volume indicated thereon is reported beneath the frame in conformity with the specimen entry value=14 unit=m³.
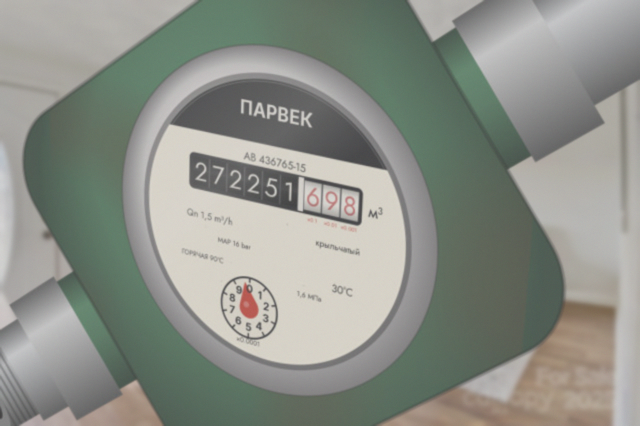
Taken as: value=272251.6979 unit=m³
